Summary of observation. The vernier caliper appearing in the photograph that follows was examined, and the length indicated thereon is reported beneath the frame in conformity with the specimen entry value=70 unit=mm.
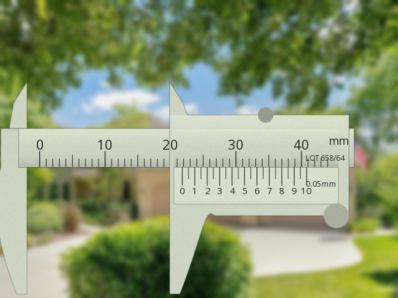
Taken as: value=21.8 unit=mm
